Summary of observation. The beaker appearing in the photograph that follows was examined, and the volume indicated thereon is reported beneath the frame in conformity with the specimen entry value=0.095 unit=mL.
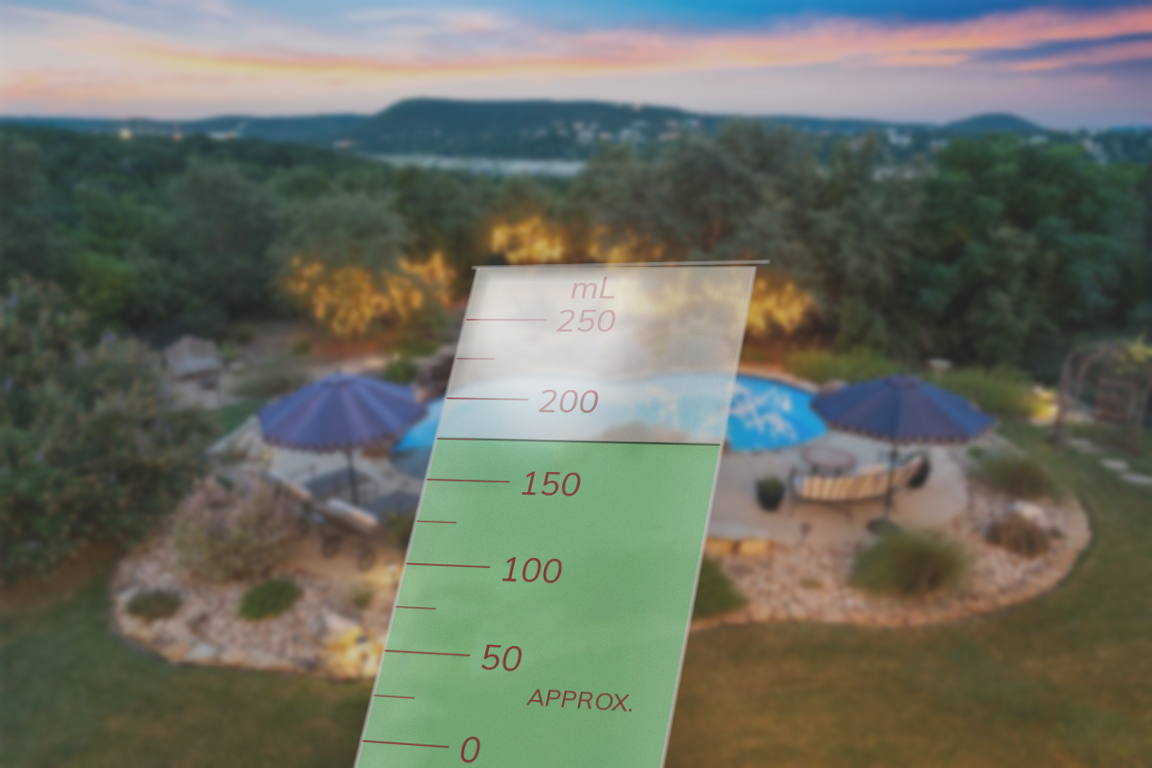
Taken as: value=175 unit=mL
